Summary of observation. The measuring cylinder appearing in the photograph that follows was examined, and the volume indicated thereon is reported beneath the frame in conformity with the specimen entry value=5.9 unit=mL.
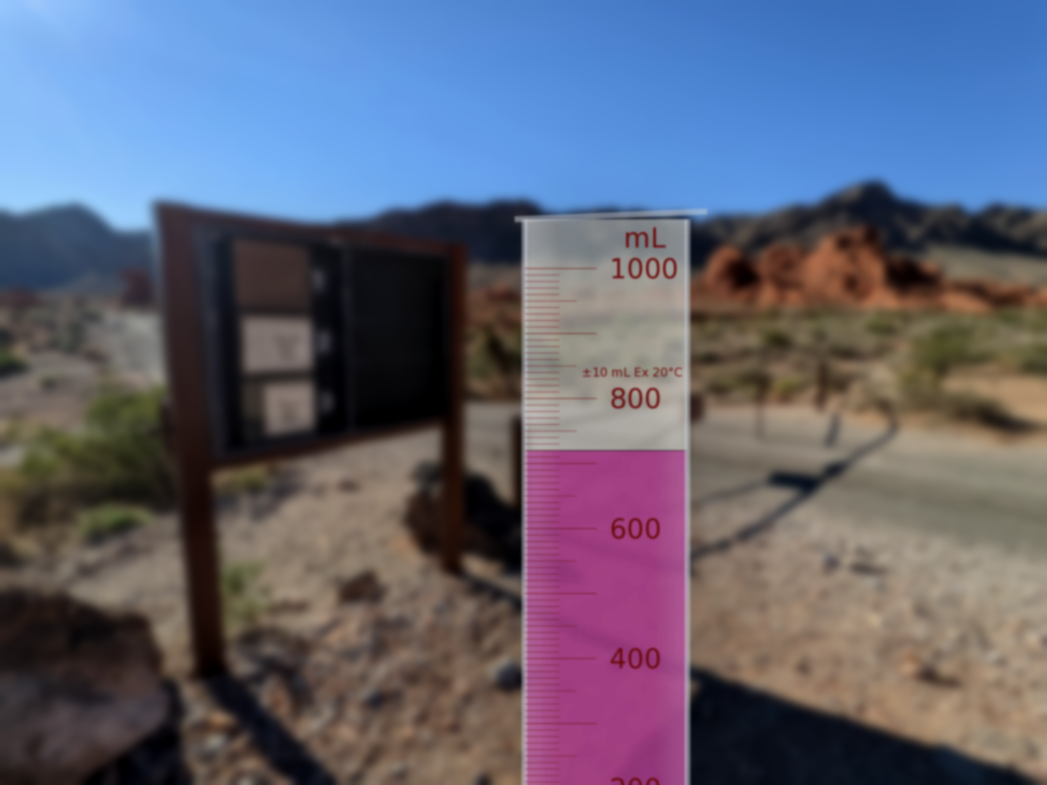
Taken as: value=720 unit=mL
